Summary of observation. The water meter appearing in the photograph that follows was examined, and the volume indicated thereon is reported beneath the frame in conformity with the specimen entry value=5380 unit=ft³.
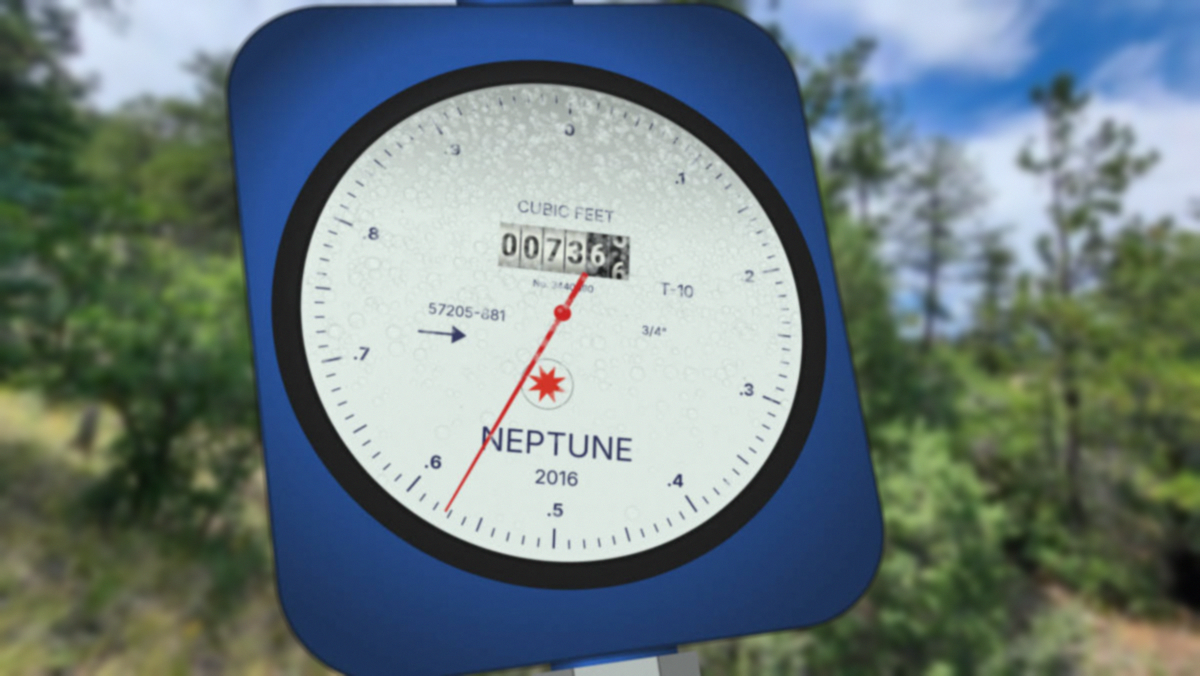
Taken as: value=7365.57 unit=ft³
